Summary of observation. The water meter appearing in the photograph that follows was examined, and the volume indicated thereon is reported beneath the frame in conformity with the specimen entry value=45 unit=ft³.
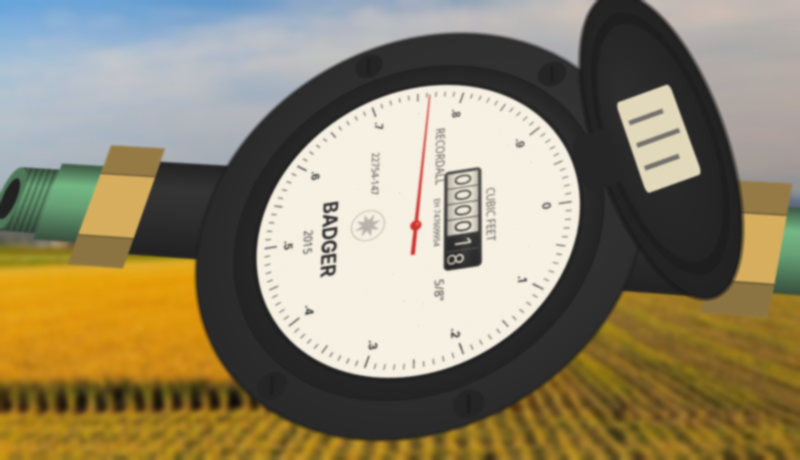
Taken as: value=17.76 unit=ft³
